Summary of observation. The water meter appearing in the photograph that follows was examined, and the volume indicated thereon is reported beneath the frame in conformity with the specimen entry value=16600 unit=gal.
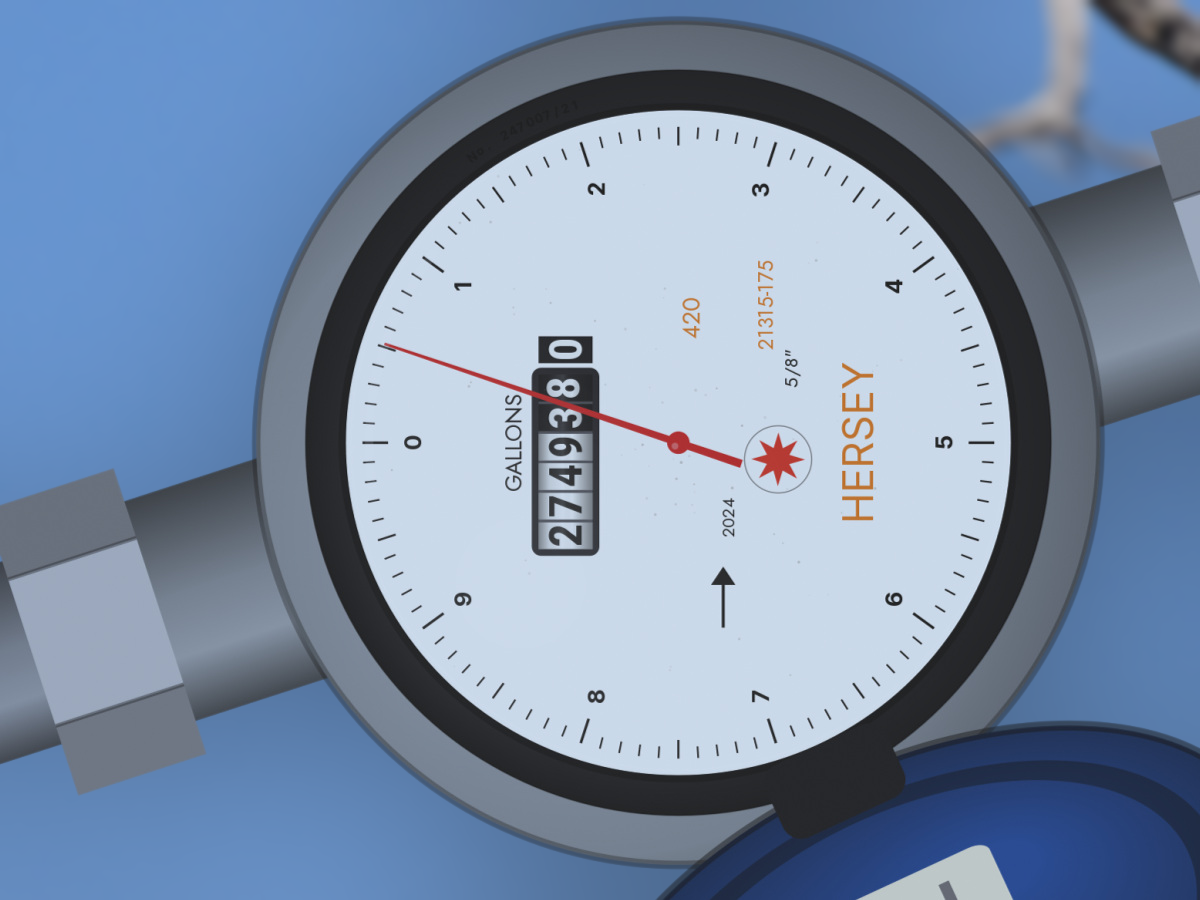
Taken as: value=2749380.5 unit=gal
